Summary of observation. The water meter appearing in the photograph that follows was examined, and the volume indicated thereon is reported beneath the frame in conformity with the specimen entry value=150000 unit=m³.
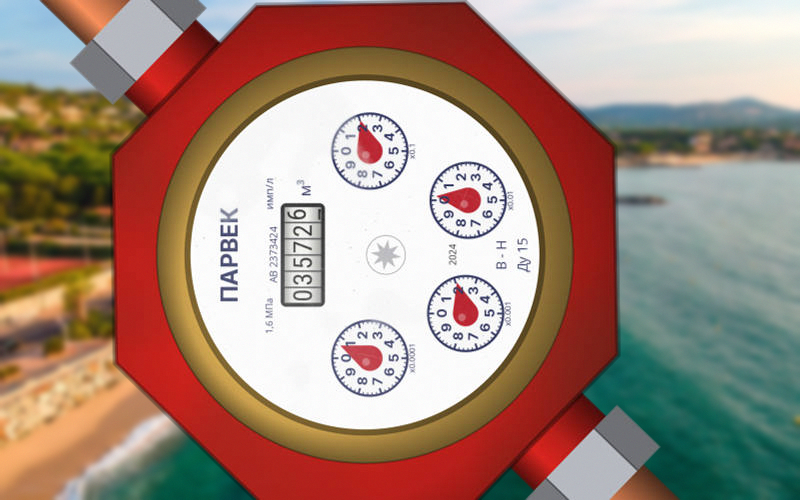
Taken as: value=35726.2020 unit=m³
